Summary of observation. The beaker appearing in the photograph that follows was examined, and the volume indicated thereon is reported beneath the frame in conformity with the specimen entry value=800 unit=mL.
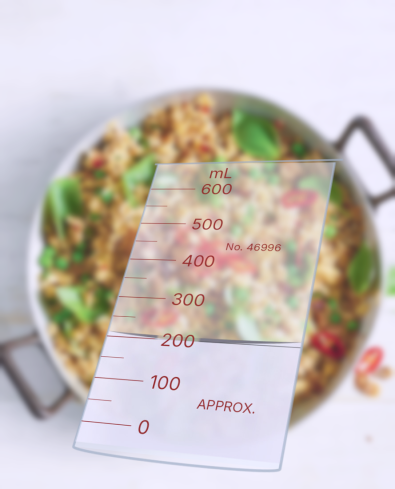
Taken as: value=200 unit=mL
